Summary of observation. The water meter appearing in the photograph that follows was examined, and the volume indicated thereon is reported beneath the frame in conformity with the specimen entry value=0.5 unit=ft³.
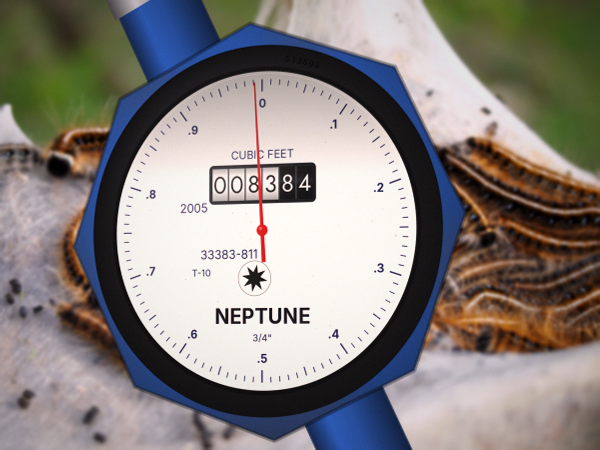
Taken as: value=8383.99 unit=ft³
